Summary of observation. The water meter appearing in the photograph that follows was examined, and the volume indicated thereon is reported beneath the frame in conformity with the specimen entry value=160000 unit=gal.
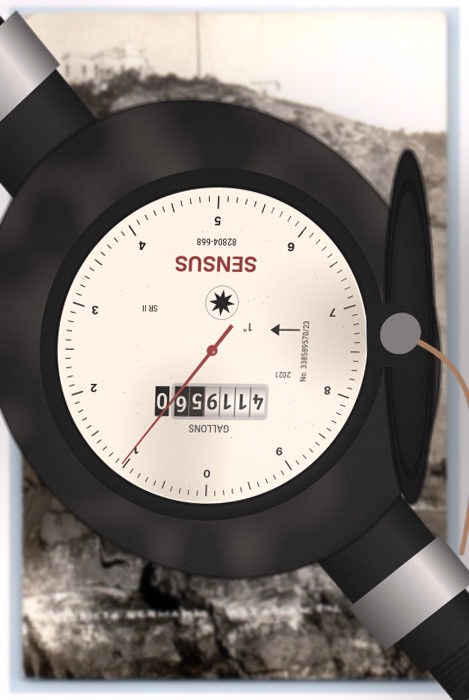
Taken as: value=4119561.0 unit=gal
